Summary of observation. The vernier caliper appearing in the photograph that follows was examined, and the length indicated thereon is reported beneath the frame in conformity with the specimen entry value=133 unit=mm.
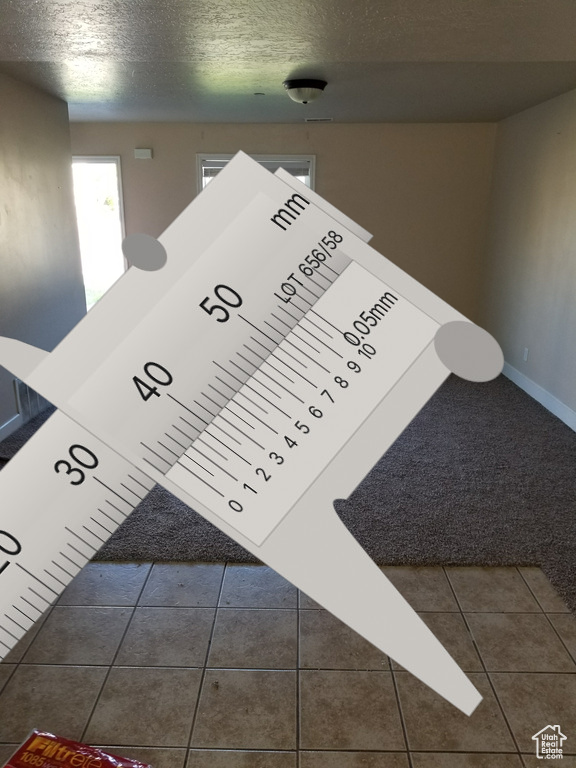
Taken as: value=35.6 unit=mm
